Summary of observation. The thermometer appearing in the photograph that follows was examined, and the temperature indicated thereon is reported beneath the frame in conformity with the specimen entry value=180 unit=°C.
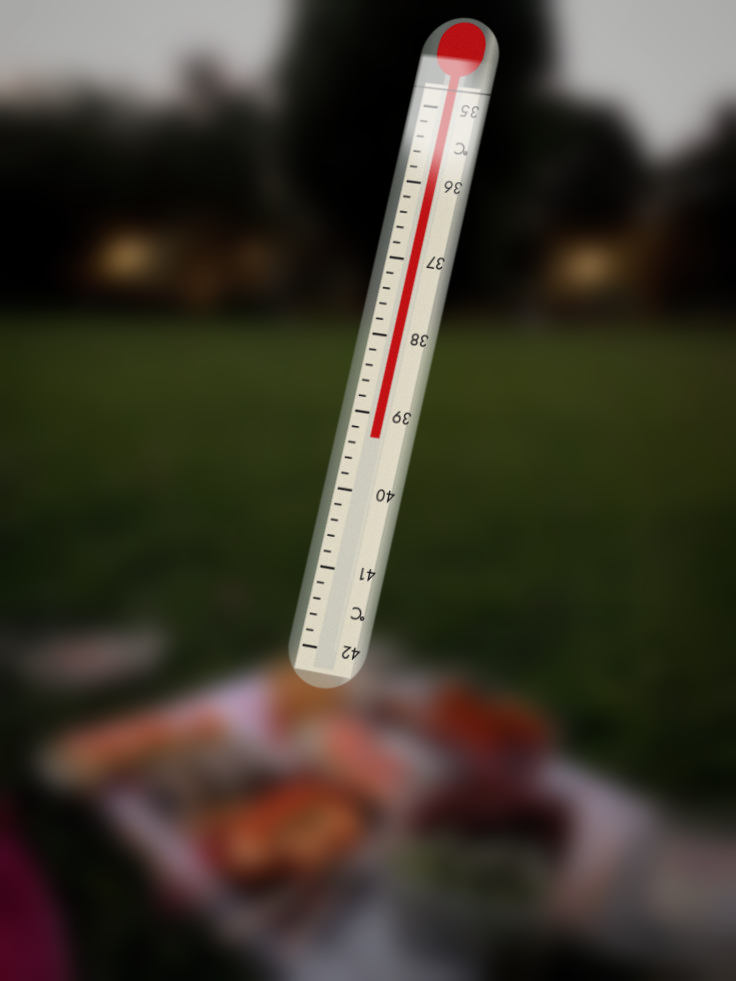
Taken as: value=39.3 unit=°C
